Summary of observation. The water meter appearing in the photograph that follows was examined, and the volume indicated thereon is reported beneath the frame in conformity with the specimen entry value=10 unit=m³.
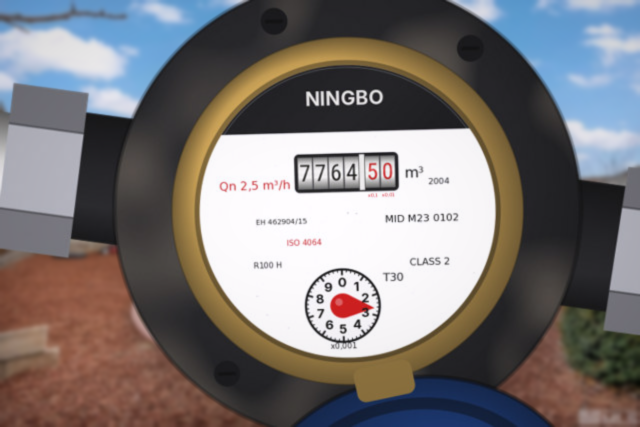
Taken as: value=7764.502 unit=m³
